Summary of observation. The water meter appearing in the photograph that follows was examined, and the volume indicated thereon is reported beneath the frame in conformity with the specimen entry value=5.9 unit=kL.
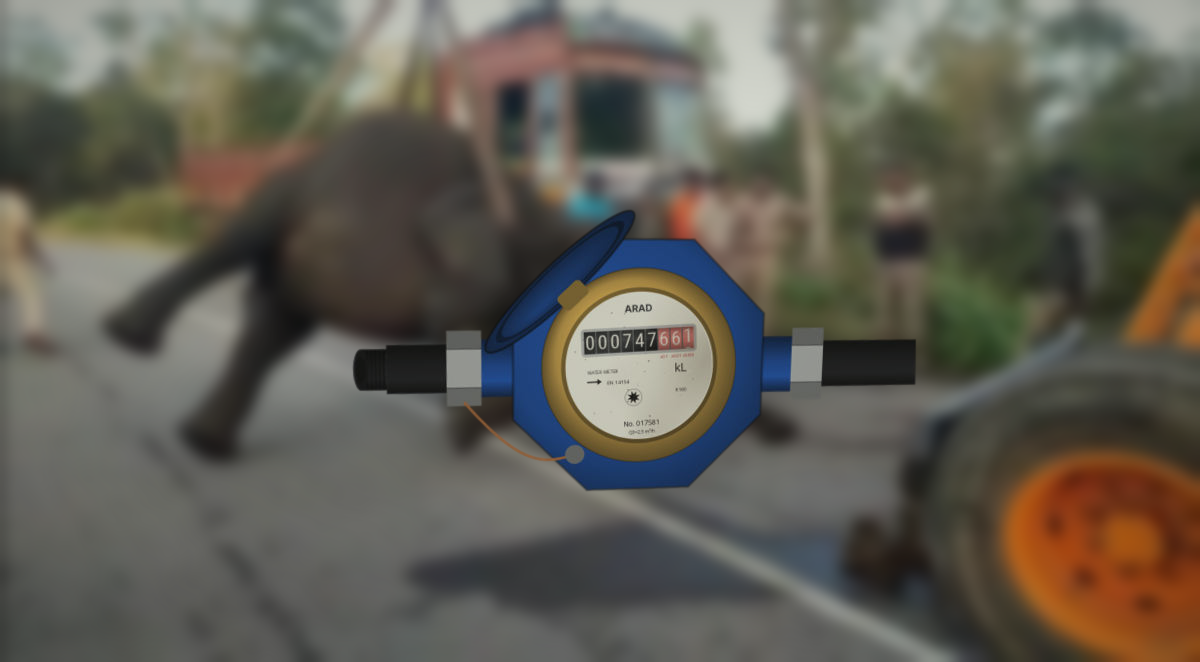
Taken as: value=747.661 unit=kL
